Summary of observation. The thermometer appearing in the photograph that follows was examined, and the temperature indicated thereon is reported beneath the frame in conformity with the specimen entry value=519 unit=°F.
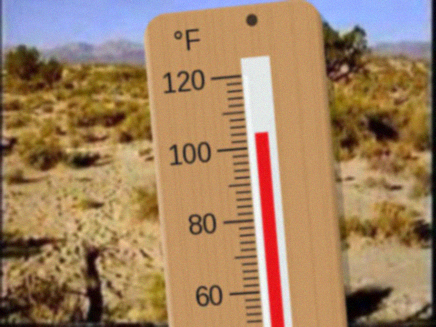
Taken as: value=104 unit=°F
